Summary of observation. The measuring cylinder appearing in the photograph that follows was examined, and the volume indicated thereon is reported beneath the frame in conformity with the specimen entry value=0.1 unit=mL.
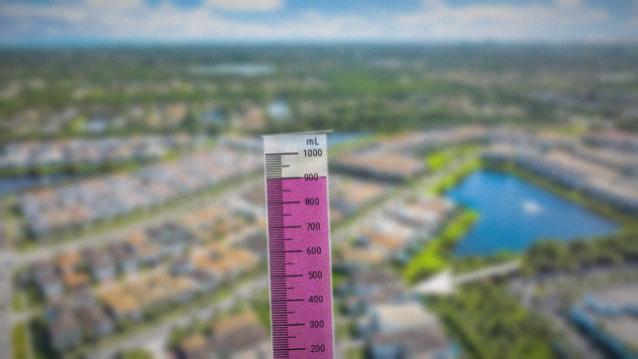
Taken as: value=900 unit=mL
